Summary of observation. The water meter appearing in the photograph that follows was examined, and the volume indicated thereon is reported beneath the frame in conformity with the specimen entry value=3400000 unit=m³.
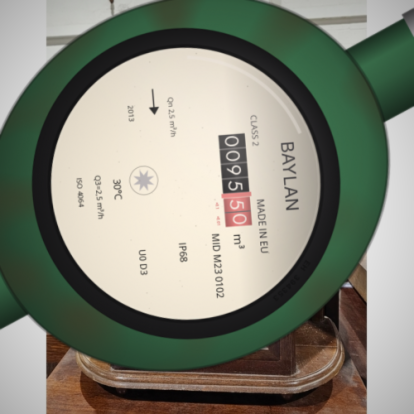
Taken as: value=95.50 unit=m³
